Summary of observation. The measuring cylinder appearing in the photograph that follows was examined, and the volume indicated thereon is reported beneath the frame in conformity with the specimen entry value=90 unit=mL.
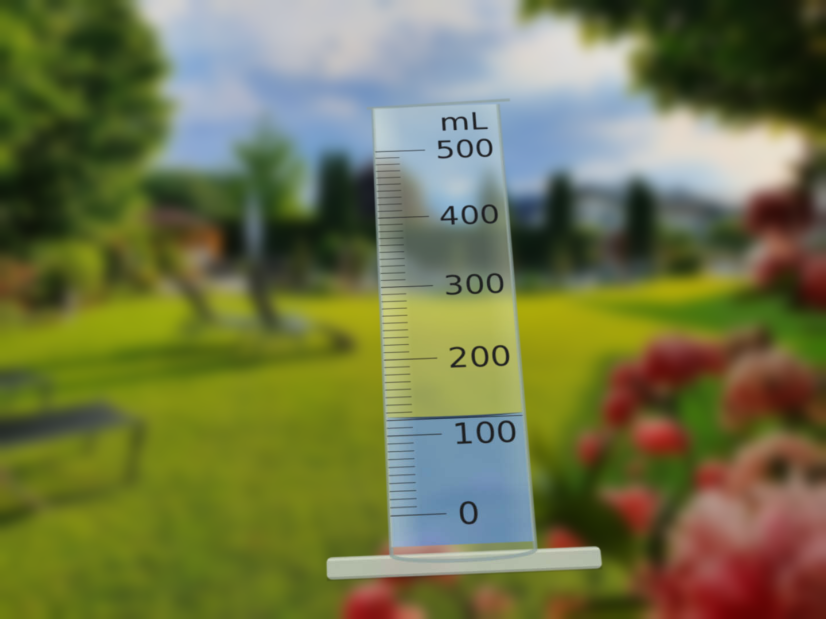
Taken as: value=120 unit=mL
